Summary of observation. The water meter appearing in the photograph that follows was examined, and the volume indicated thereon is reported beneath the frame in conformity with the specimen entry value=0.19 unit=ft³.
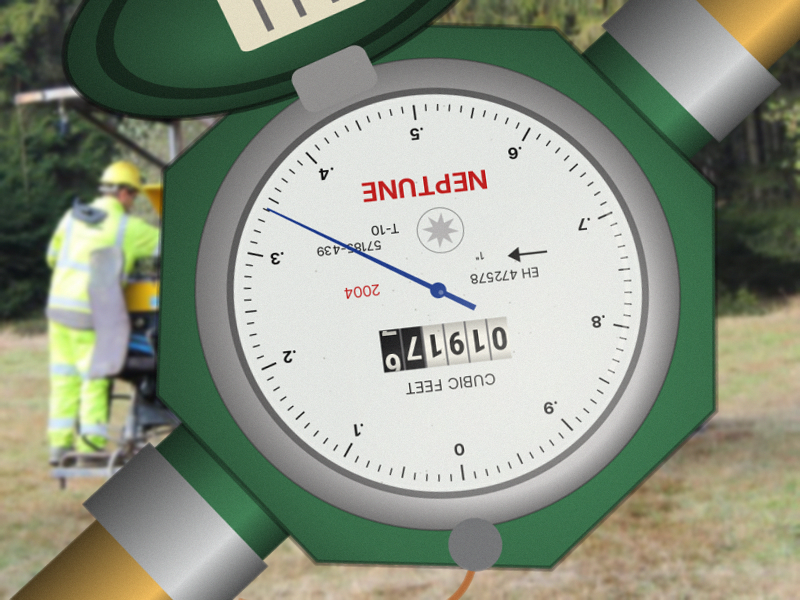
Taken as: value=19176.34 unit=ft³
